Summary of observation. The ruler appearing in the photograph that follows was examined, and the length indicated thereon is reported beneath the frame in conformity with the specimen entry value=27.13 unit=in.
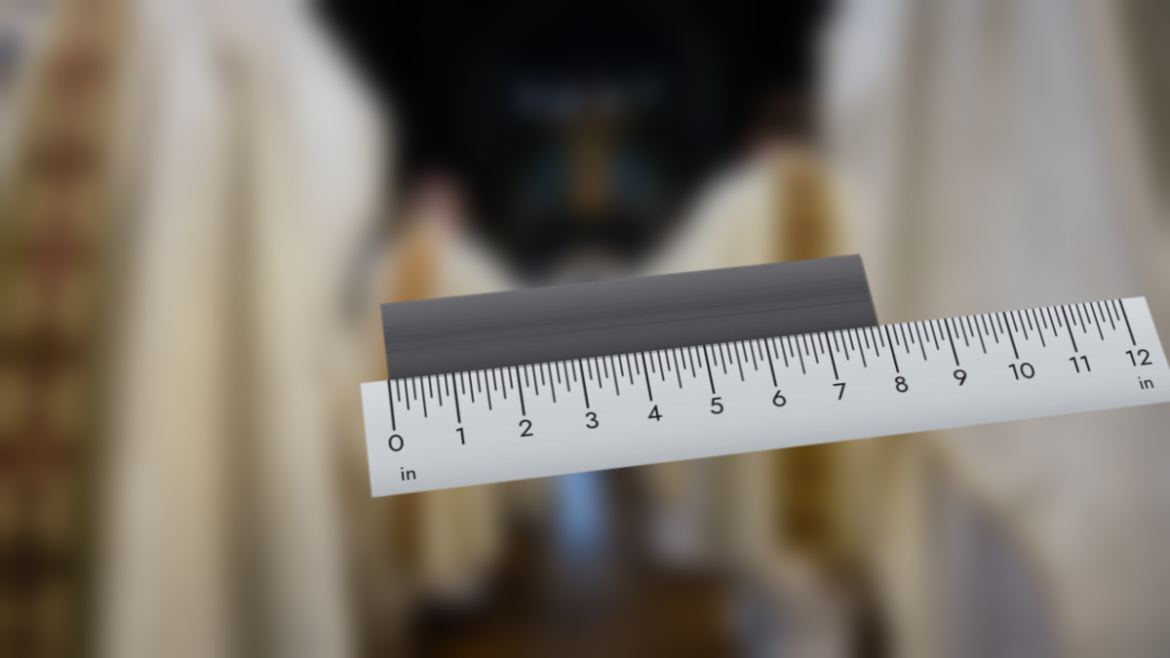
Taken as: value=7.875 unit=in
